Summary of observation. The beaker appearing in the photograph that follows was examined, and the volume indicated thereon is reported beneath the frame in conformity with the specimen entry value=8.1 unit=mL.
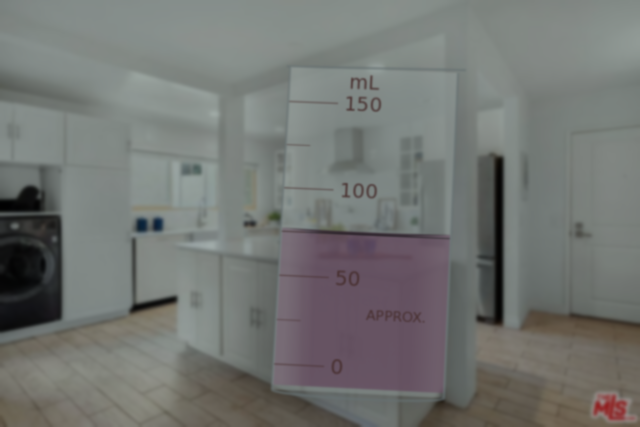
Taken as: value=75 unit=mL
